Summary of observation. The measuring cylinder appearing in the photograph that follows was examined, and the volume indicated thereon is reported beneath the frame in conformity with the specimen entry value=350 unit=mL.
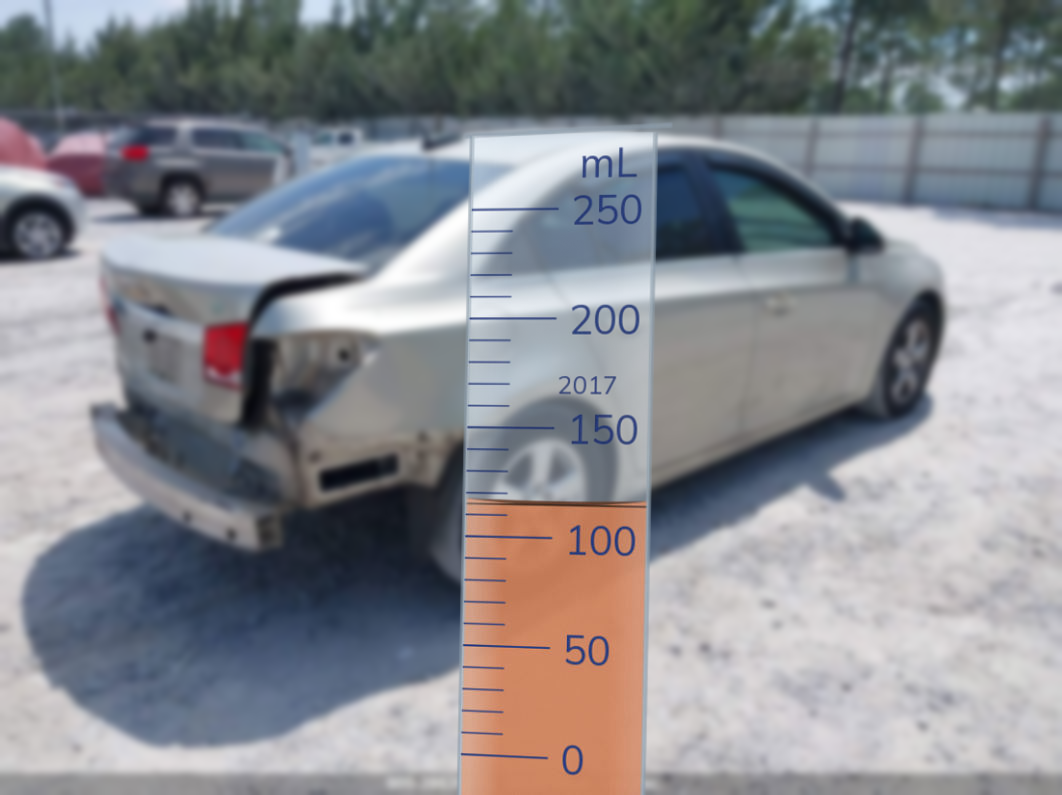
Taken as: value=115 unit=mL
